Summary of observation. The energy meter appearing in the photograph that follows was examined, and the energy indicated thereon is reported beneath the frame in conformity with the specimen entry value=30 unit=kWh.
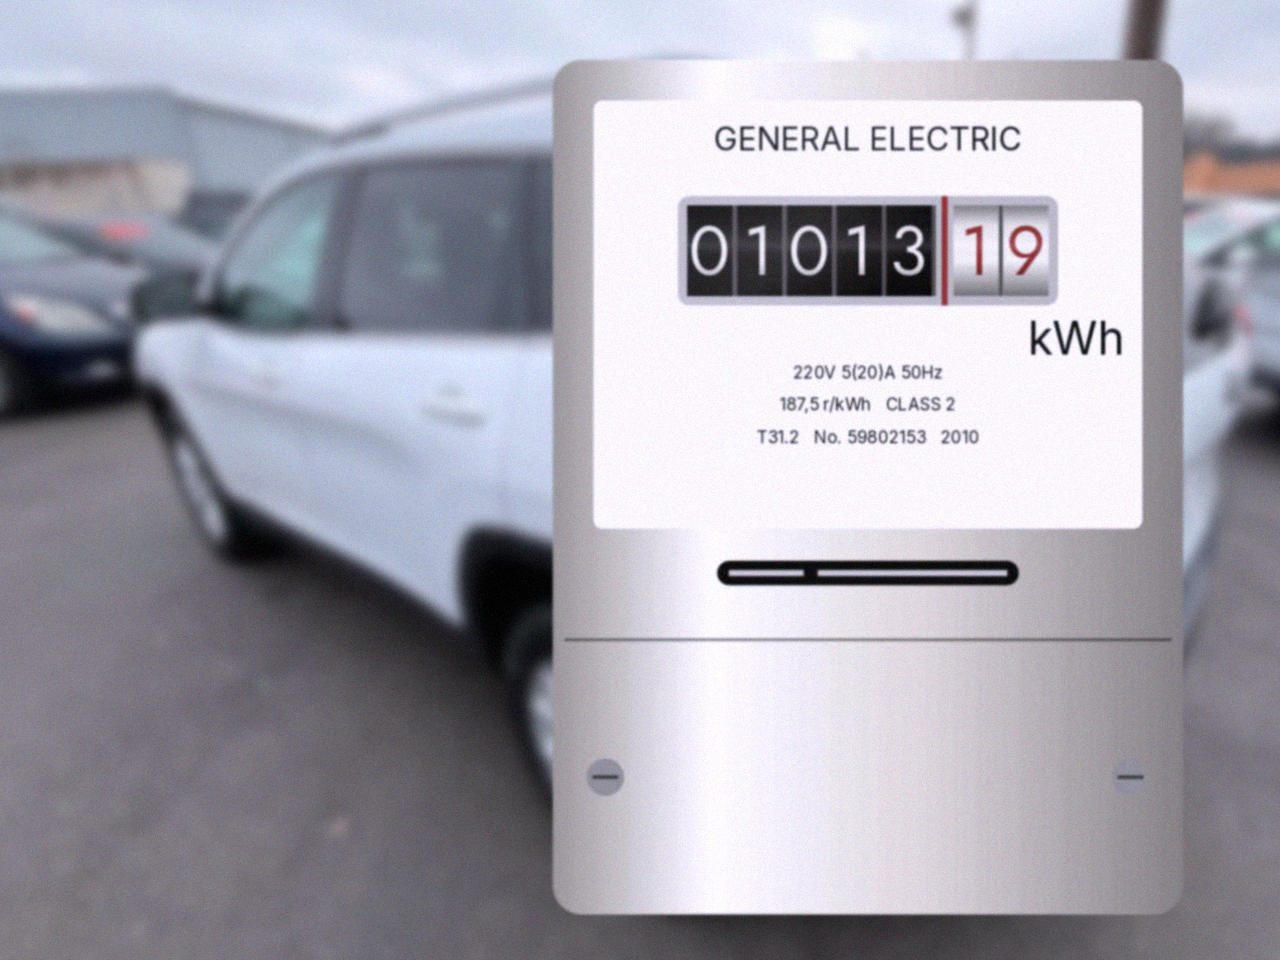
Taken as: value=1013.19 unit=kWh
